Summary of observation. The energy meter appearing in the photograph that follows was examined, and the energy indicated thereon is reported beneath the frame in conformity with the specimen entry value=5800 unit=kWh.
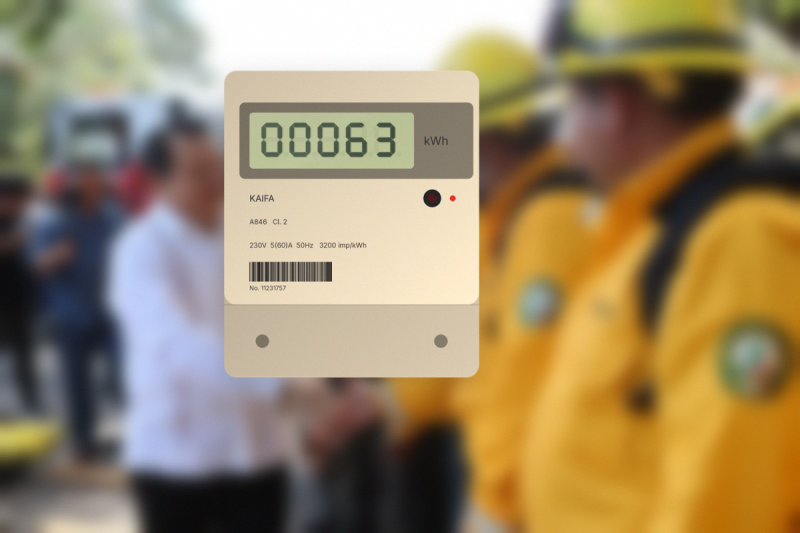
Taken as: value=63 unit=kWh
